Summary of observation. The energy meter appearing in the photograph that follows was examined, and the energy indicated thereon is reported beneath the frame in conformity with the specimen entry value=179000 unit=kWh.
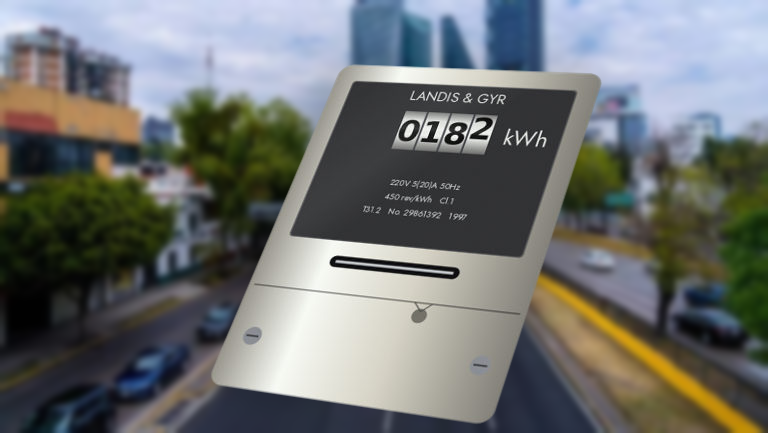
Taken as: value=182 unit=kWh
